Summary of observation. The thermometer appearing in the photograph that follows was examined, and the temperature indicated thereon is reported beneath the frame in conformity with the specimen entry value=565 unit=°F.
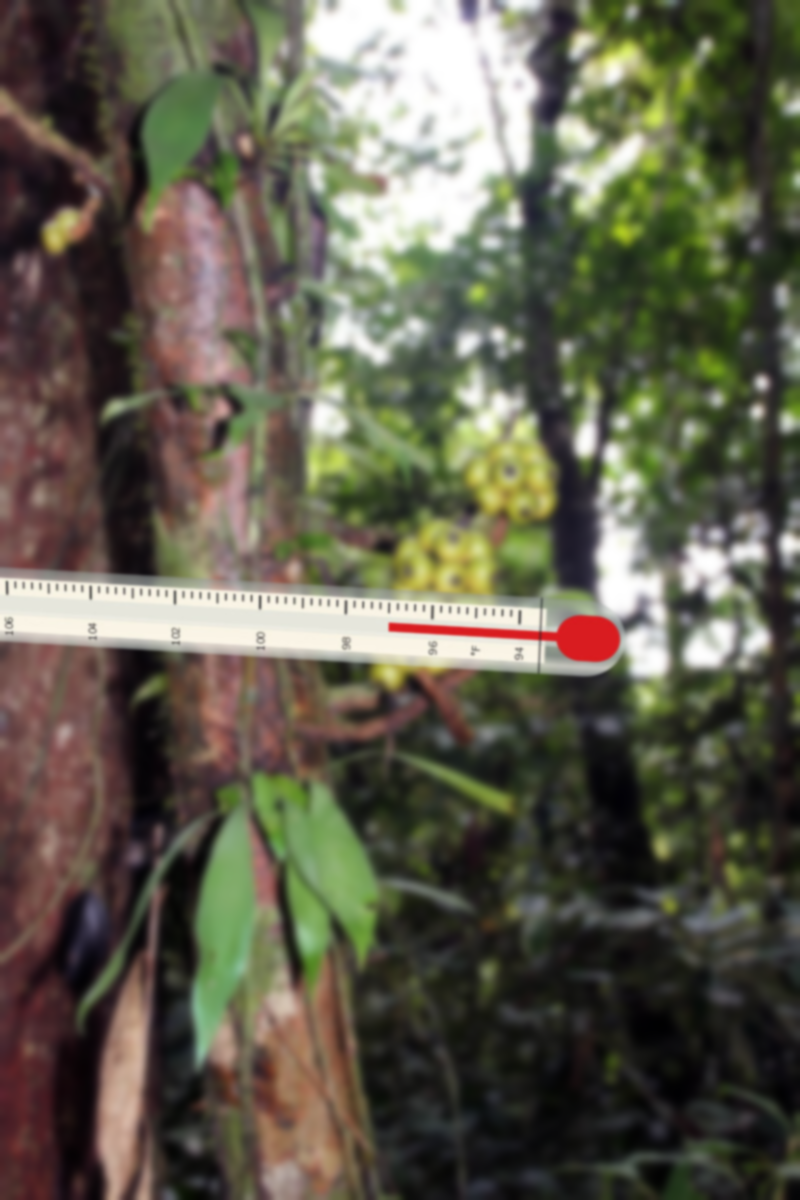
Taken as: value=97 unit=°F
